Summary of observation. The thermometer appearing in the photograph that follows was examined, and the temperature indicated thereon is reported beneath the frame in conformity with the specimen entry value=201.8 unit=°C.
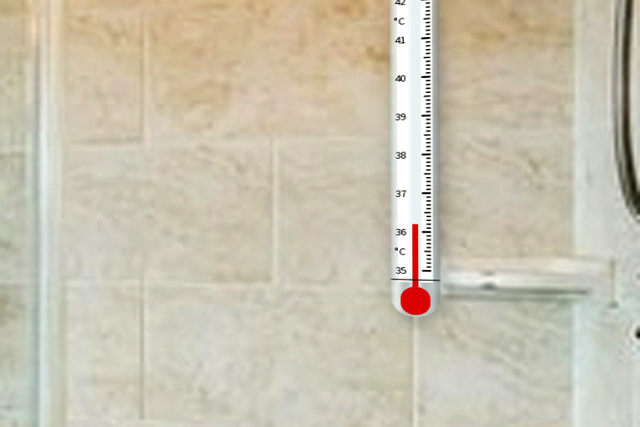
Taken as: value=36.2 unit=°C
